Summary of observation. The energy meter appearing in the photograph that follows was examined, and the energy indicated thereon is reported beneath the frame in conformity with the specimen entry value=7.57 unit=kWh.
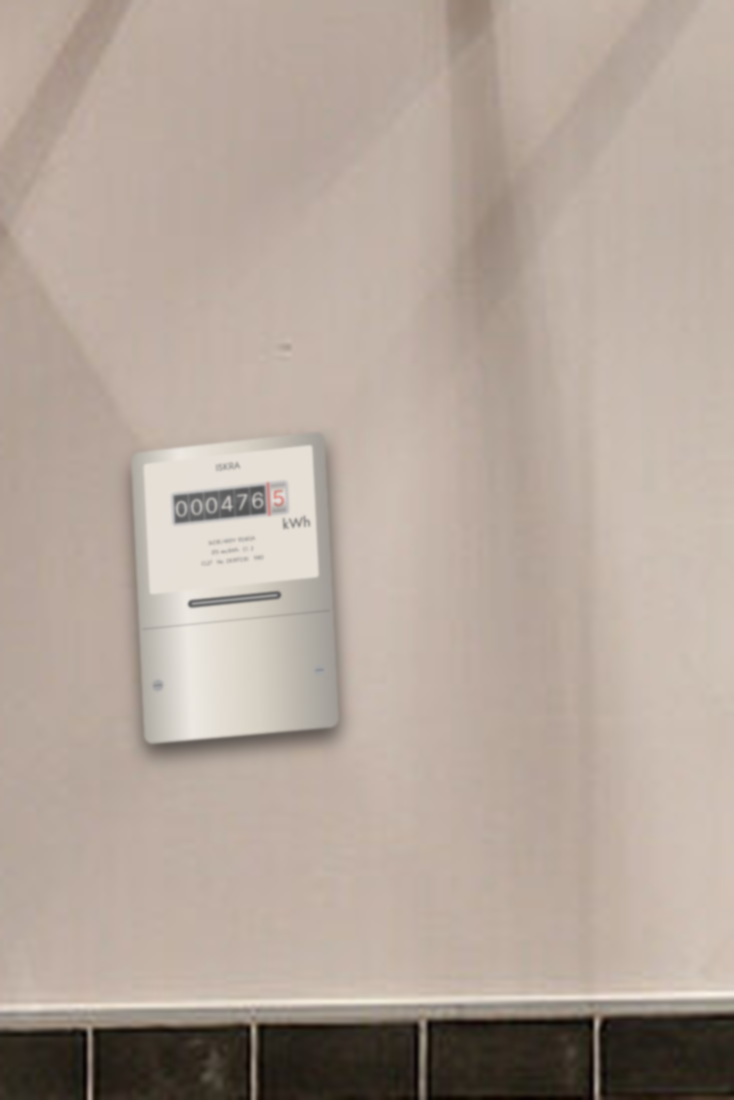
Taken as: value=476.5 unit=kWh
